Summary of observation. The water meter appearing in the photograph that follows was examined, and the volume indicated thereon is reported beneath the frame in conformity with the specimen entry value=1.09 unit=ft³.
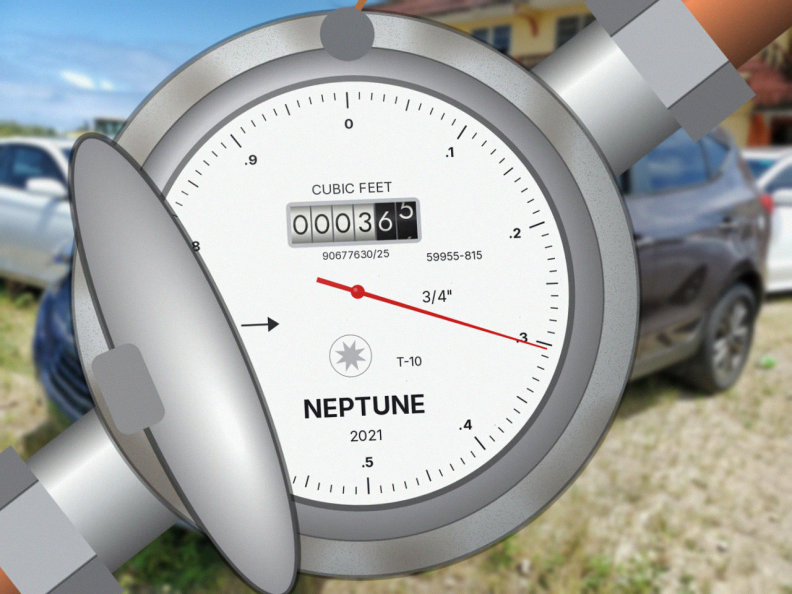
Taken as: value=365.30 unit=ft³
